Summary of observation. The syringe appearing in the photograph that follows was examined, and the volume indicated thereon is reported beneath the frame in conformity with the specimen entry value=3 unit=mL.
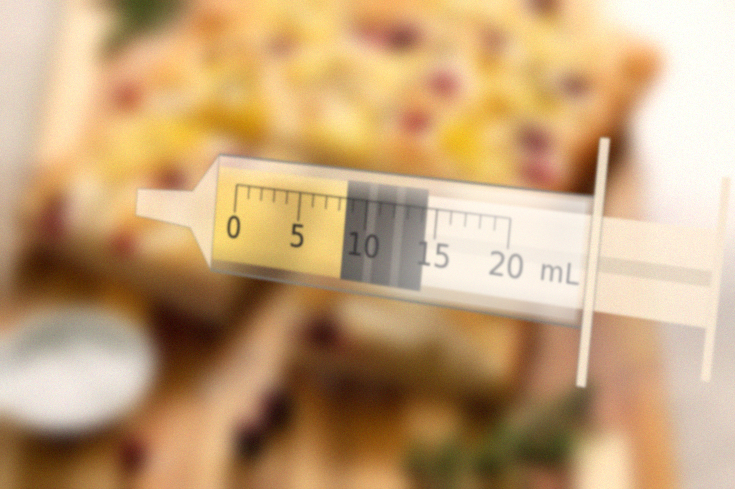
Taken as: value=8.5 unit=mL
